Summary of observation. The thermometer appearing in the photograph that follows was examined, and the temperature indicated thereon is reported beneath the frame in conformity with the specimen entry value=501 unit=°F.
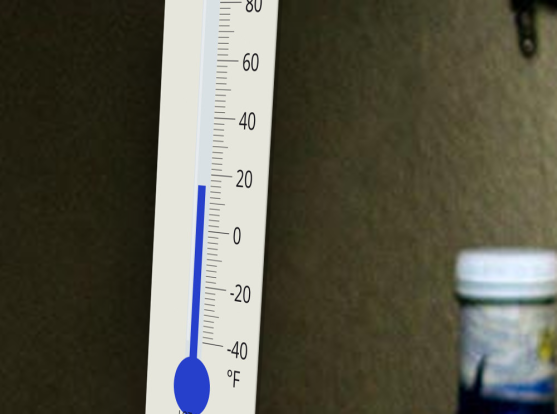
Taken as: value=16 unit=°F
